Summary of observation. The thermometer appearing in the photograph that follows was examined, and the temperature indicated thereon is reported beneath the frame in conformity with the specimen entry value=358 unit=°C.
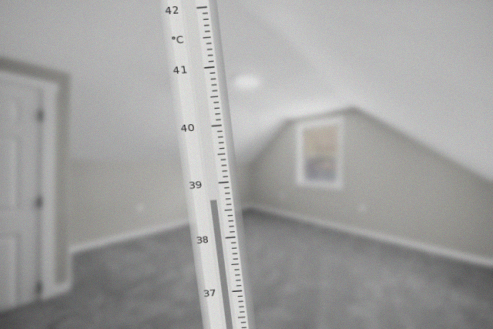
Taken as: value=38.7 unit=°C
